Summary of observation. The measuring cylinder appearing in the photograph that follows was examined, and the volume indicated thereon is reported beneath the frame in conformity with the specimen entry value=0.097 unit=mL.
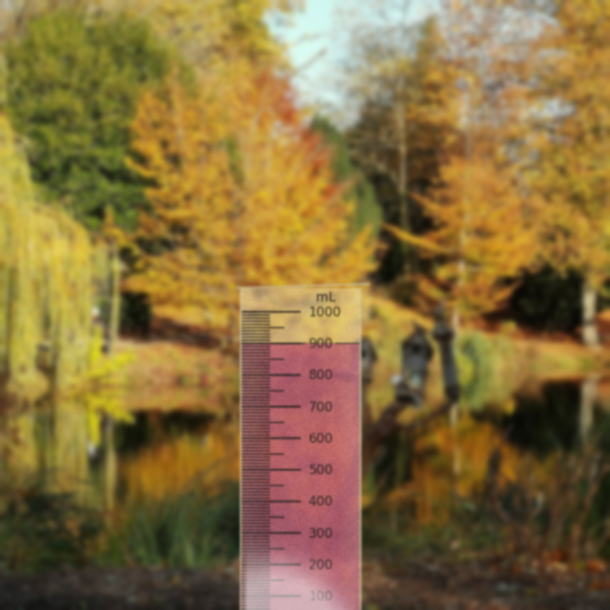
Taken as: value=900 unit=mL
